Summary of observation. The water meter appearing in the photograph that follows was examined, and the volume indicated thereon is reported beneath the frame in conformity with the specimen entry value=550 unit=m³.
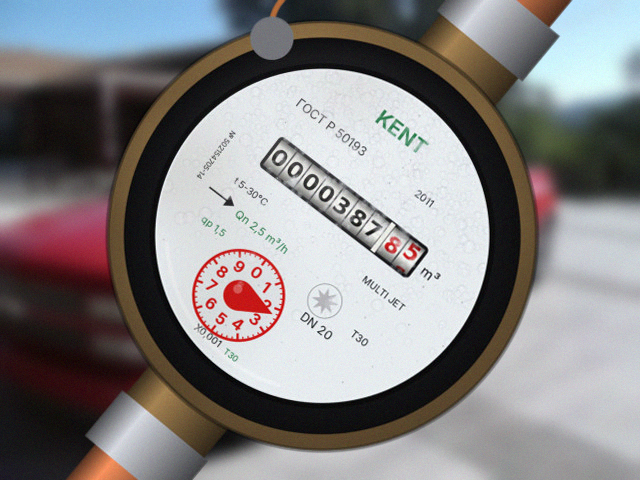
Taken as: value=387.852 unit=m³
